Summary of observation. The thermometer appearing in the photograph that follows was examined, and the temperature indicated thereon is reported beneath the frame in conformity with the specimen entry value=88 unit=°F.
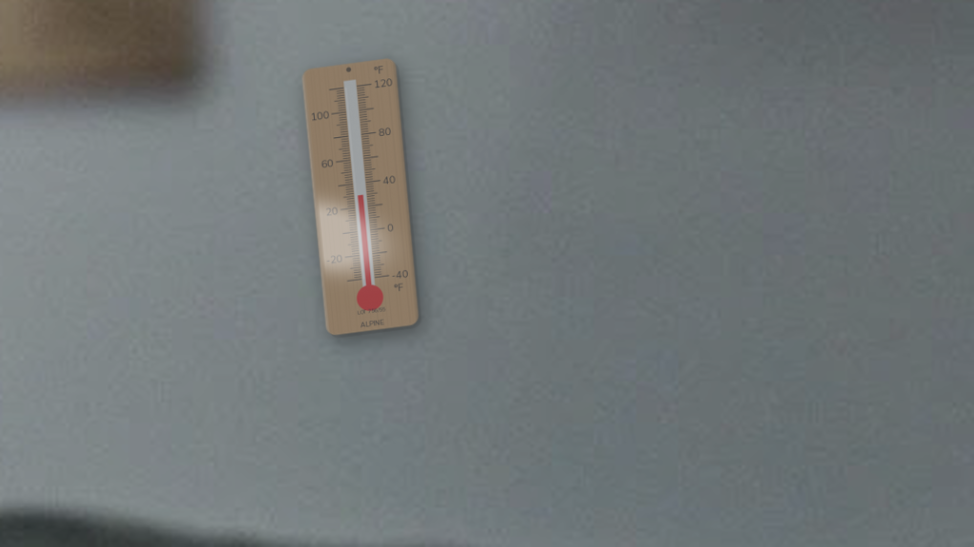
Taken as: value=30 unit=°F
